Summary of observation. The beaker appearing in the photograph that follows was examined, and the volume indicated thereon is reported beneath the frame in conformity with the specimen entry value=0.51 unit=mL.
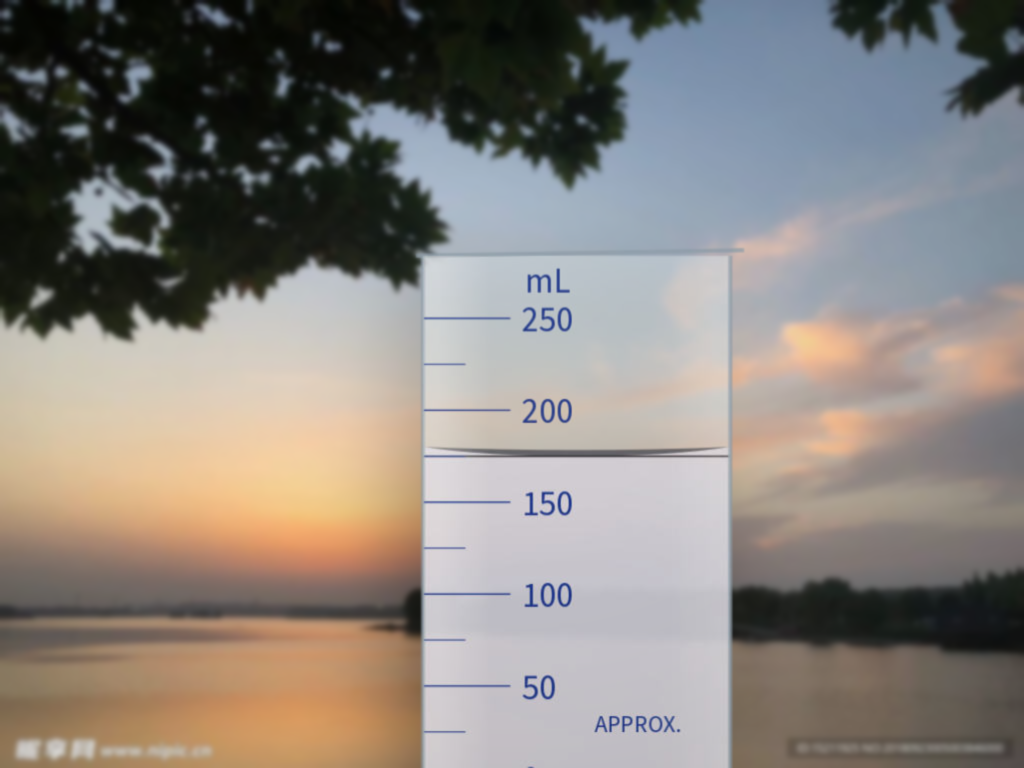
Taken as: value=175 unit=mL
